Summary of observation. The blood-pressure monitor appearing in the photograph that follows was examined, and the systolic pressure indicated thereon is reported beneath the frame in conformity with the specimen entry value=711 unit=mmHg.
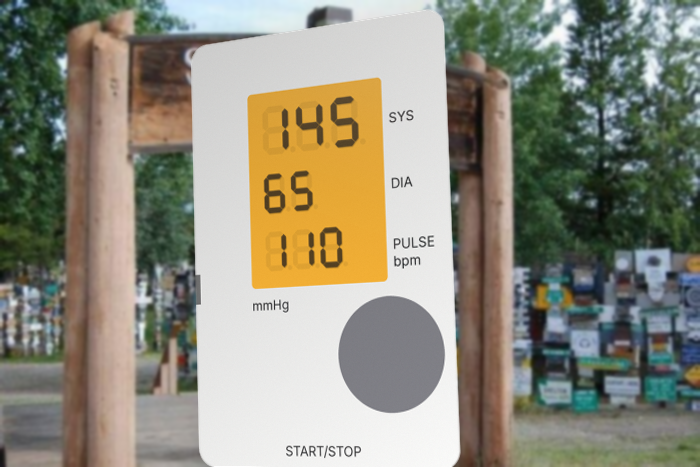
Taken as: value=145 unit=mmHg
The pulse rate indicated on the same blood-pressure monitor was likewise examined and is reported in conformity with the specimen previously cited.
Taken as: value=110 unit=bpm
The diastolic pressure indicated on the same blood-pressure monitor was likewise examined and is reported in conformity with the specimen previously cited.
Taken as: value=65 unit=mmHg
